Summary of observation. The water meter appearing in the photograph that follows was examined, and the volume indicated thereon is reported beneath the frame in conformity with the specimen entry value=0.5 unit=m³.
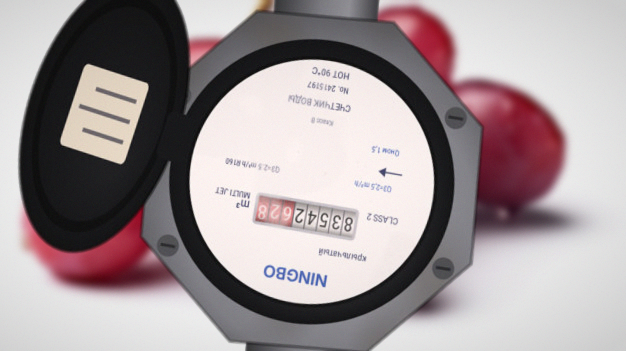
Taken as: value=83542.628 unit=m³
